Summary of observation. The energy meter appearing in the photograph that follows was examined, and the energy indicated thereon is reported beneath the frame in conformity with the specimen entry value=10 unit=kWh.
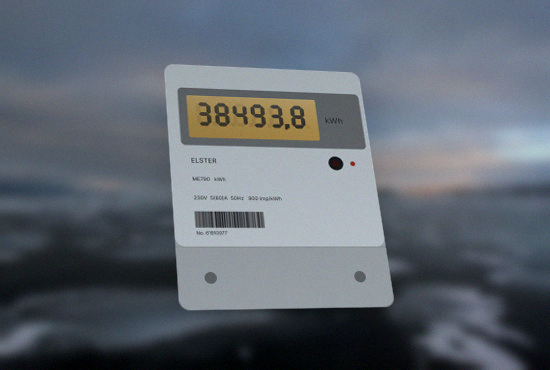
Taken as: value=38493.8 unit=kWh
